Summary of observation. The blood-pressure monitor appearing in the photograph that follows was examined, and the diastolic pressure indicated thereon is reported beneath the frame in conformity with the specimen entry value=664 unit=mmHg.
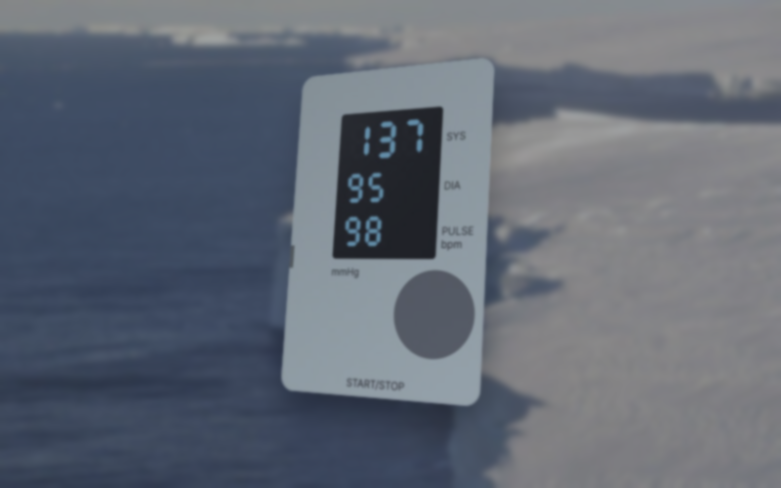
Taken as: value=95 unit=mmHg
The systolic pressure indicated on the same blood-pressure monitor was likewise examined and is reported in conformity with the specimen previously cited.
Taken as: value=137 unit=mmHg
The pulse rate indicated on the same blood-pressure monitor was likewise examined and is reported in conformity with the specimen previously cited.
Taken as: value=98 unit=bpm
